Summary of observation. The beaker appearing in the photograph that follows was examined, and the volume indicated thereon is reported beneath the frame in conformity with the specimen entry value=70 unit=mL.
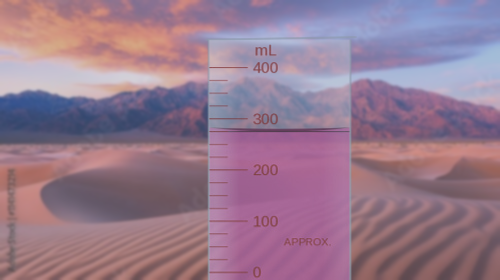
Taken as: value=275 unit=mL
